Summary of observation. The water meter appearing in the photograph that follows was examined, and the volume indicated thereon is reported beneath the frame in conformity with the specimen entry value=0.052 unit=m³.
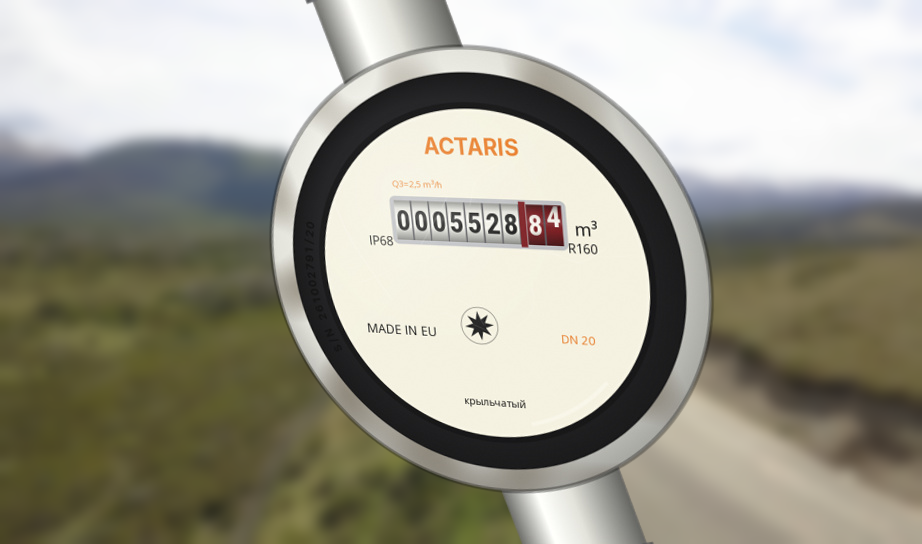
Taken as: value=5528.84 unit=m³
